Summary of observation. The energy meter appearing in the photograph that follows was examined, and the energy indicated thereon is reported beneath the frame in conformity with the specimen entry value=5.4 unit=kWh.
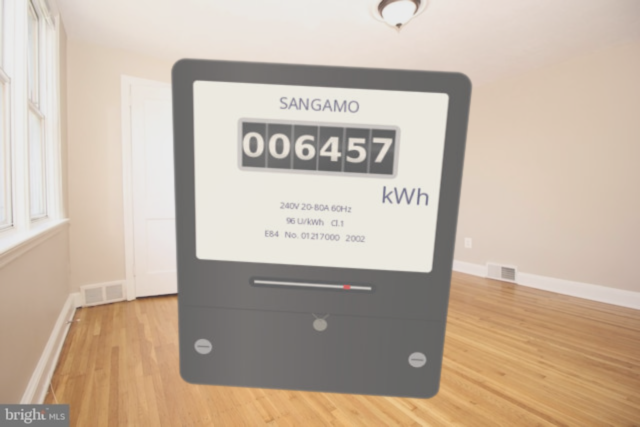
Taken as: value=6457 unit=kWh
